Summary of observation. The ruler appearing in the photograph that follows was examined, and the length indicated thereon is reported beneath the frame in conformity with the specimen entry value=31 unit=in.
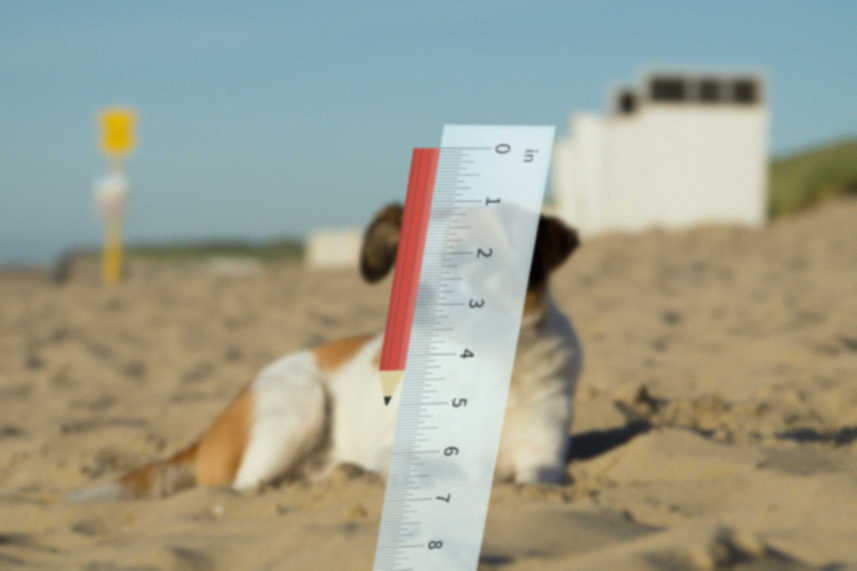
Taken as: value=5 unit=in
